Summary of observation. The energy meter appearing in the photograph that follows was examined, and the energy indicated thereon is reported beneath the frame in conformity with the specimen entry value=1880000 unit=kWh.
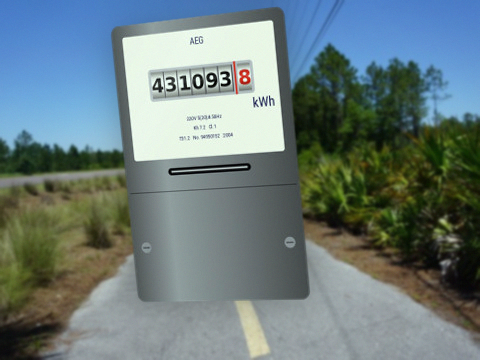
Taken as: value=431093.8 unit=kWh
